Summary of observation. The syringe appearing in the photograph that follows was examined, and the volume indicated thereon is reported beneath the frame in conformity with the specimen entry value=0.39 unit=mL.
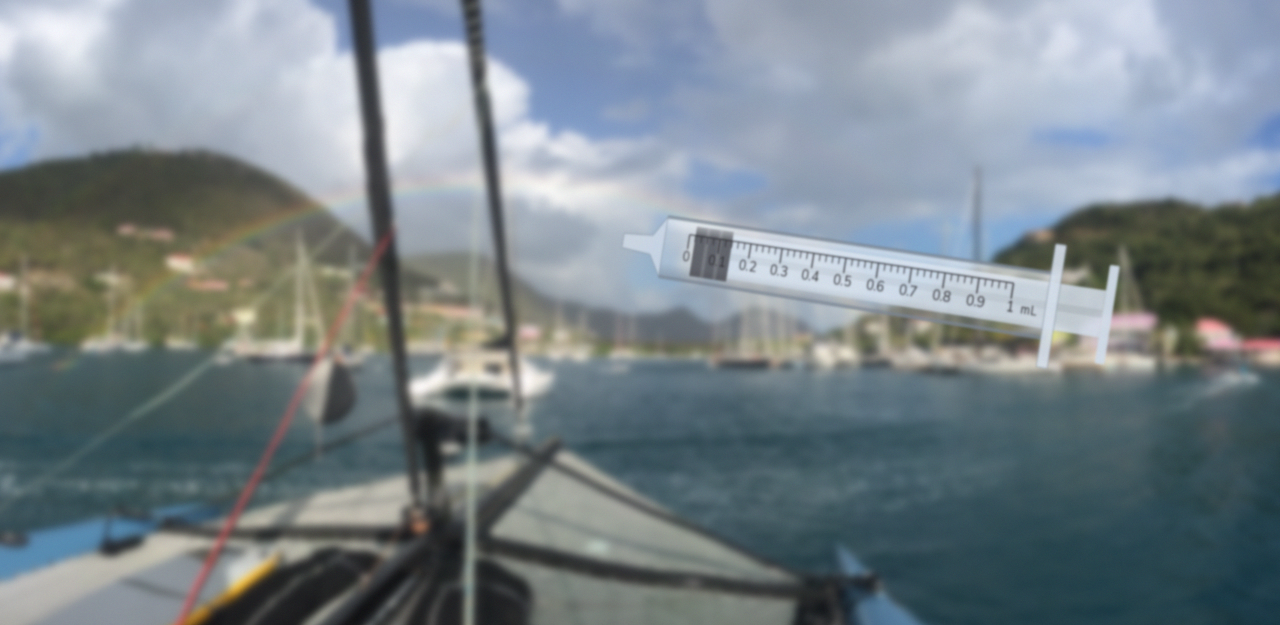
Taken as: value=0.02 unit=mL
